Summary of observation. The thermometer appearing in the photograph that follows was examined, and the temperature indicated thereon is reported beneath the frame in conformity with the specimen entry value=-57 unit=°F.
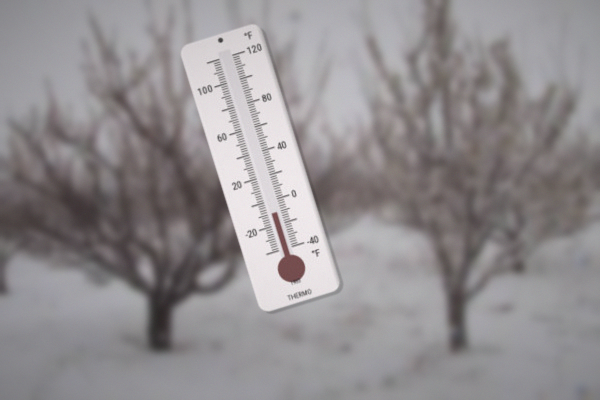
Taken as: value=-10 unit=°F
